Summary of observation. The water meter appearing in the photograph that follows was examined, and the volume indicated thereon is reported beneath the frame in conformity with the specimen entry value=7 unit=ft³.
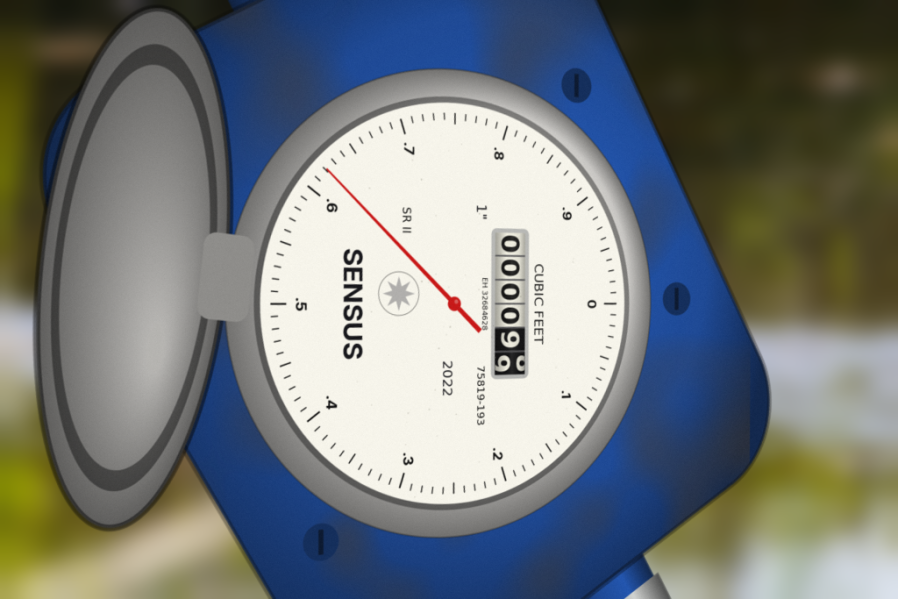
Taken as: value=98.62 unit=ft³
